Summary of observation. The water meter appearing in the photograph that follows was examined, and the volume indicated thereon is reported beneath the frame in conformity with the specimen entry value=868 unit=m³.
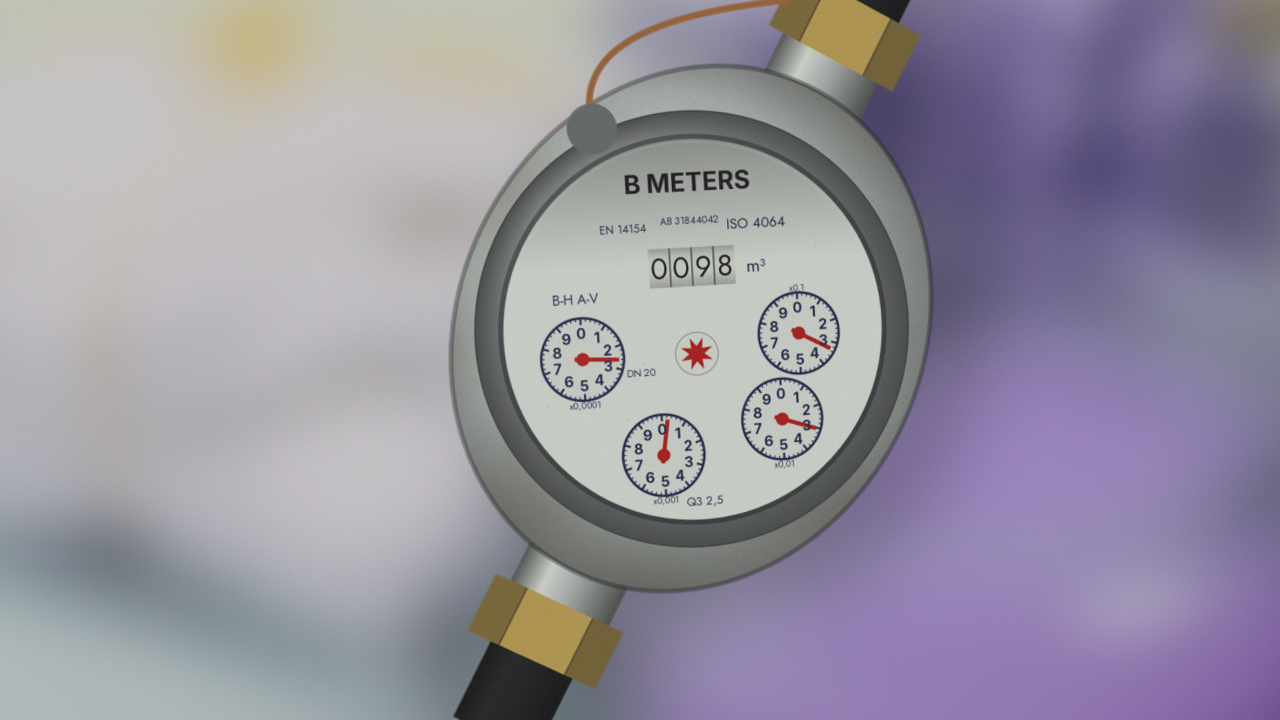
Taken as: value=98.3302 unit=m³
